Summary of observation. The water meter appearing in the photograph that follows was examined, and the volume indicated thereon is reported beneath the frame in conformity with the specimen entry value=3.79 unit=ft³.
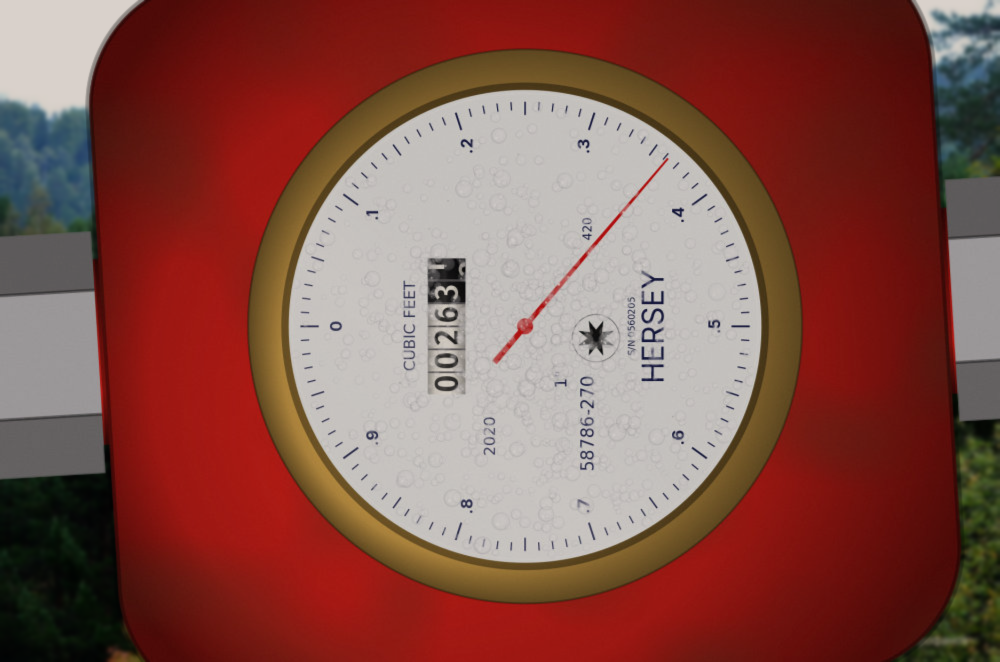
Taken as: value=2631.36 unit=ft³
